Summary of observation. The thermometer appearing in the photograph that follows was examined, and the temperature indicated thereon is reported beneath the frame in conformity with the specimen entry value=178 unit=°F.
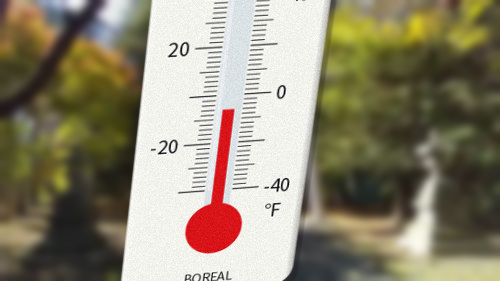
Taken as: value=-6 unit=°F
